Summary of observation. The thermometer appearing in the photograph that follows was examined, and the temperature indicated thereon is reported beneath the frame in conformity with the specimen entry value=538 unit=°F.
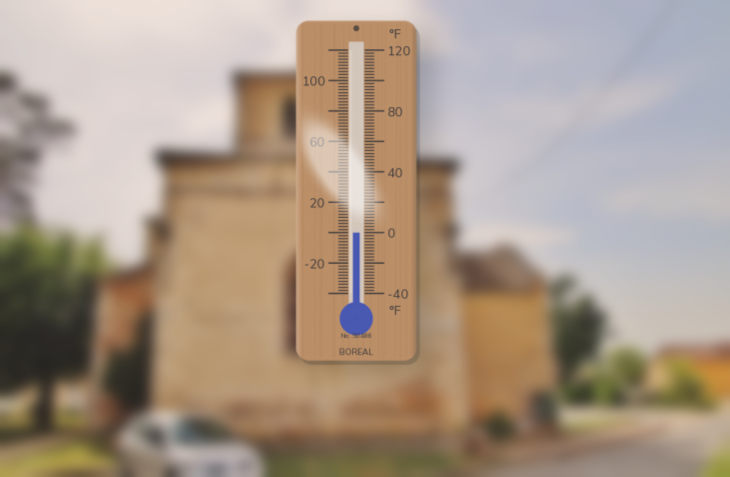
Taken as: value=0 unit=°F
